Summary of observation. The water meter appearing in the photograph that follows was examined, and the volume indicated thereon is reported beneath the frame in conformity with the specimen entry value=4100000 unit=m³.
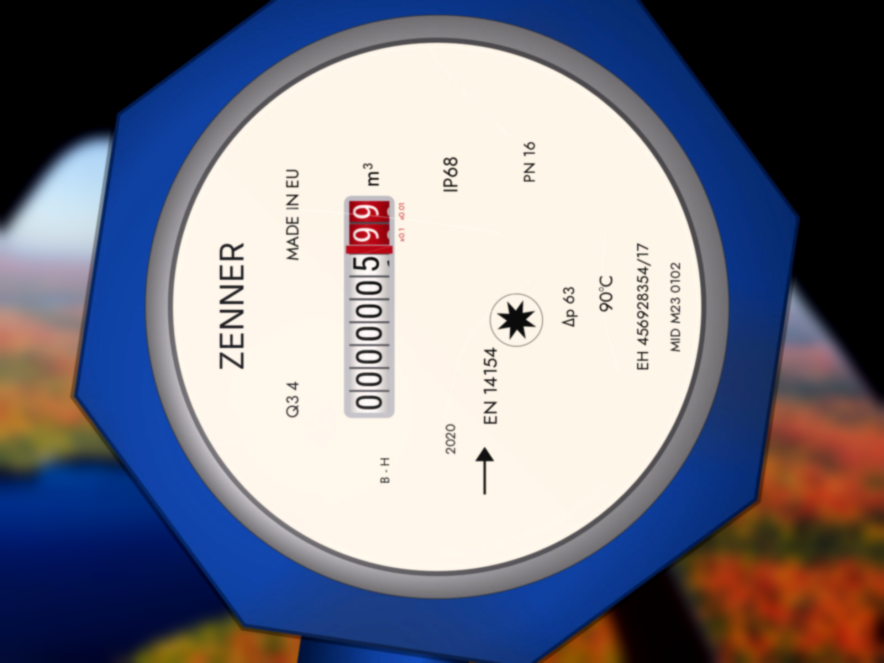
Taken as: value=5.99 unit=m³
